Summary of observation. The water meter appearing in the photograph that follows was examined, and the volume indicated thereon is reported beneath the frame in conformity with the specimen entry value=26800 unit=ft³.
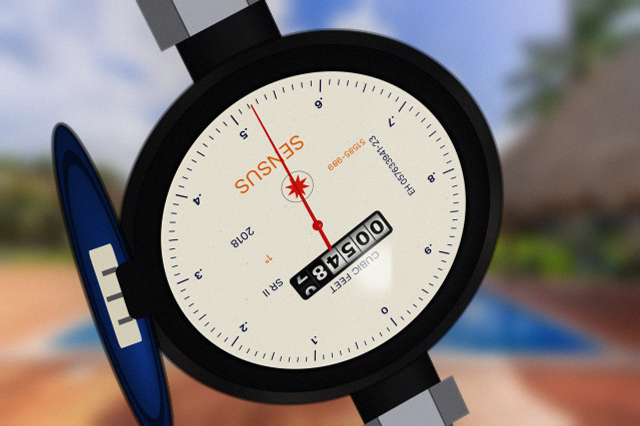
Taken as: value=5486.52 unit=ft³
